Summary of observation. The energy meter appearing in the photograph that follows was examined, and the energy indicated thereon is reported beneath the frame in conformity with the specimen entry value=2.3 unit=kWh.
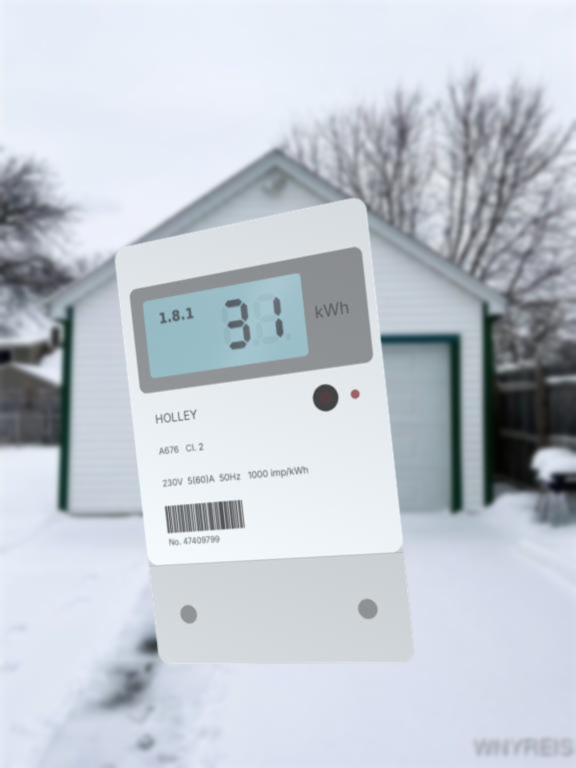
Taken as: value=31 unit=kWh
